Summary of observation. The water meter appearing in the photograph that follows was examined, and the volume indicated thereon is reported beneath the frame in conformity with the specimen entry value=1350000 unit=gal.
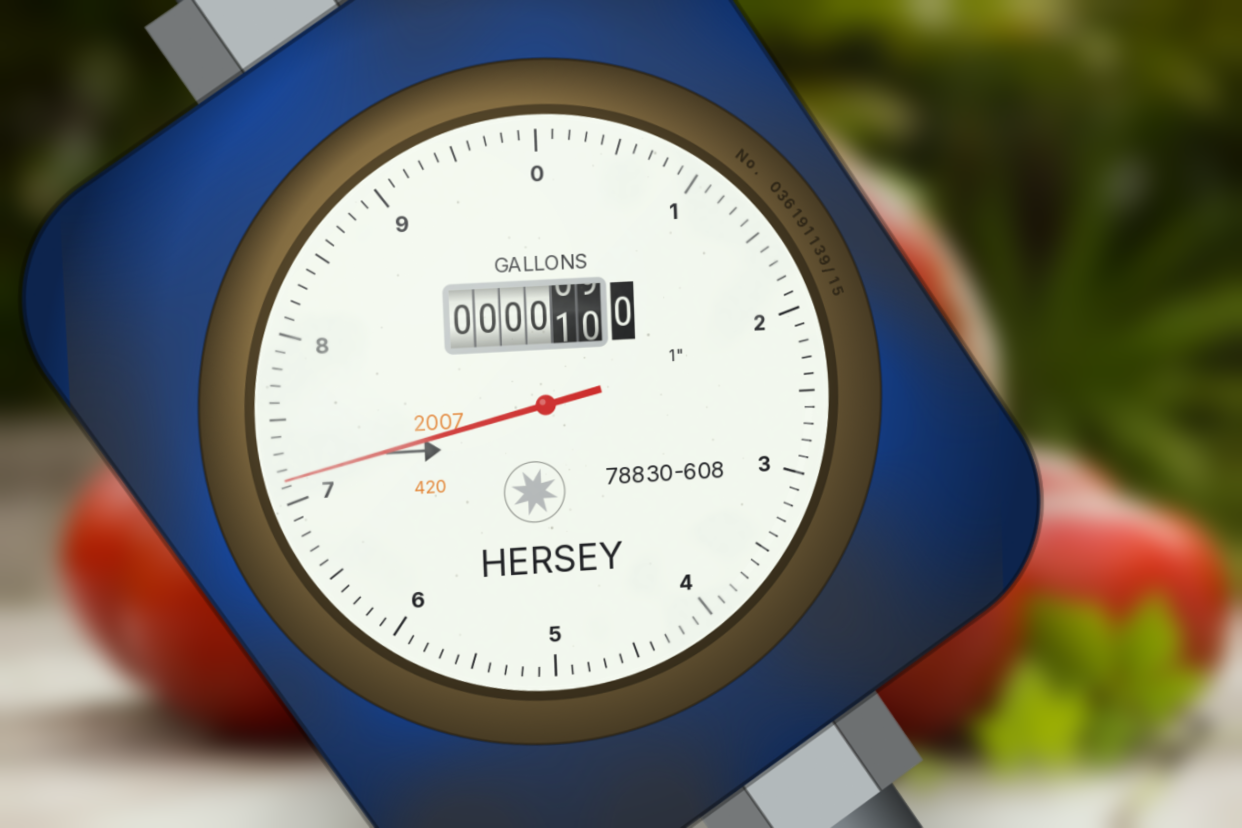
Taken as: value=97.1 unit=gal
